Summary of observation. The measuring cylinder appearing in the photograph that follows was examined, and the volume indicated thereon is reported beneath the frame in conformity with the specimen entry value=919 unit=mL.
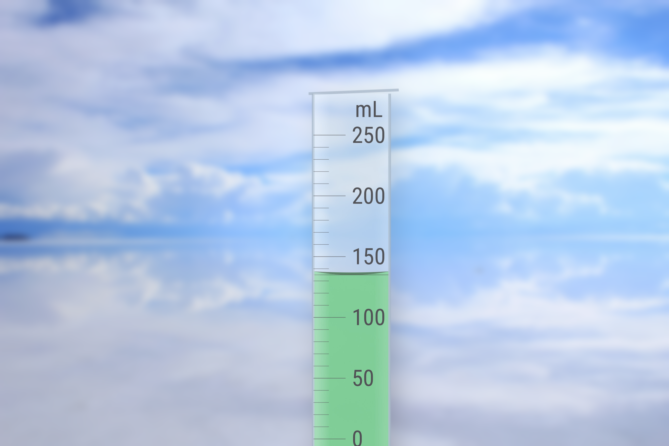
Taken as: value=135 unit=mL
